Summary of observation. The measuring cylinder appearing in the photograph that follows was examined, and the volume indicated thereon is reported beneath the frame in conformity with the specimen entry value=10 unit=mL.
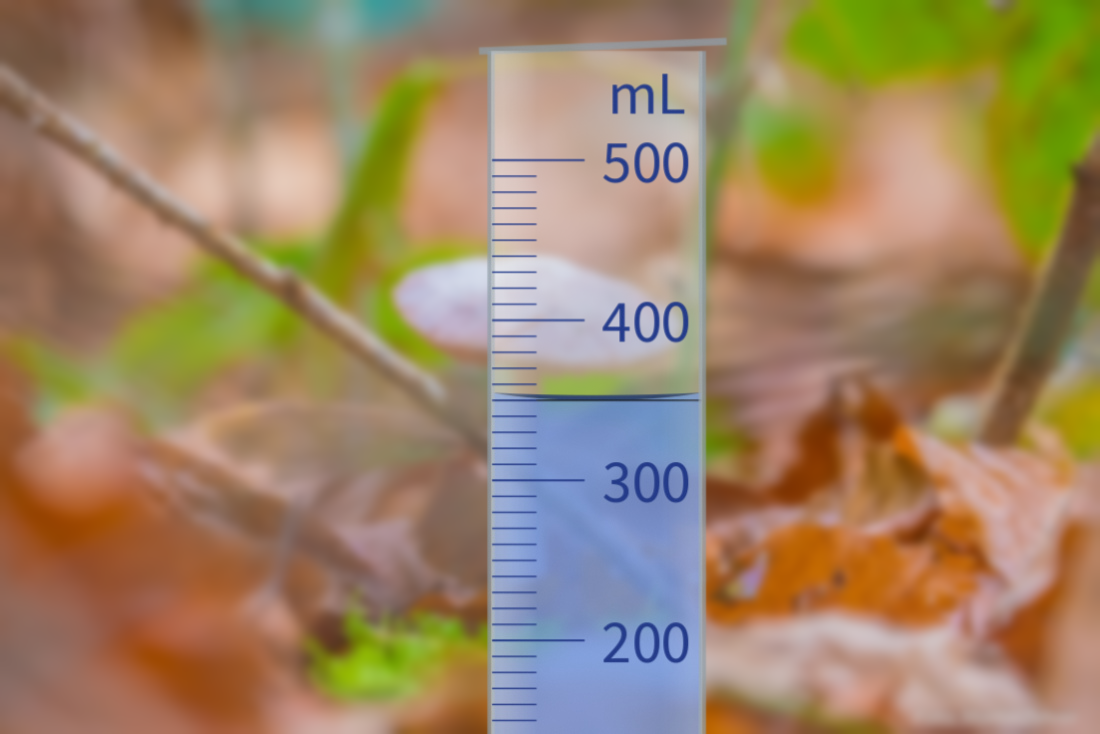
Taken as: value=350 unit=mL
